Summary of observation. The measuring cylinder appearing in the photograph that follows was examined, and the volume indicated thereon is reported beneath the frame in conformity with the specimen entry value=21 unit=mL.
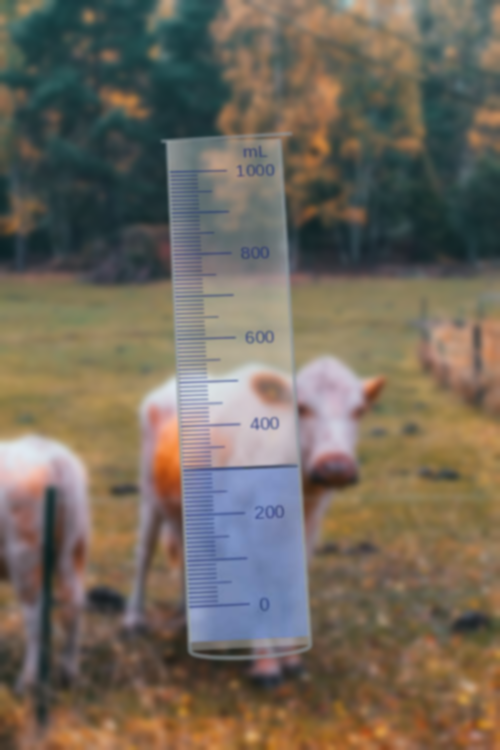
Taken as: value=300 unit=mL
